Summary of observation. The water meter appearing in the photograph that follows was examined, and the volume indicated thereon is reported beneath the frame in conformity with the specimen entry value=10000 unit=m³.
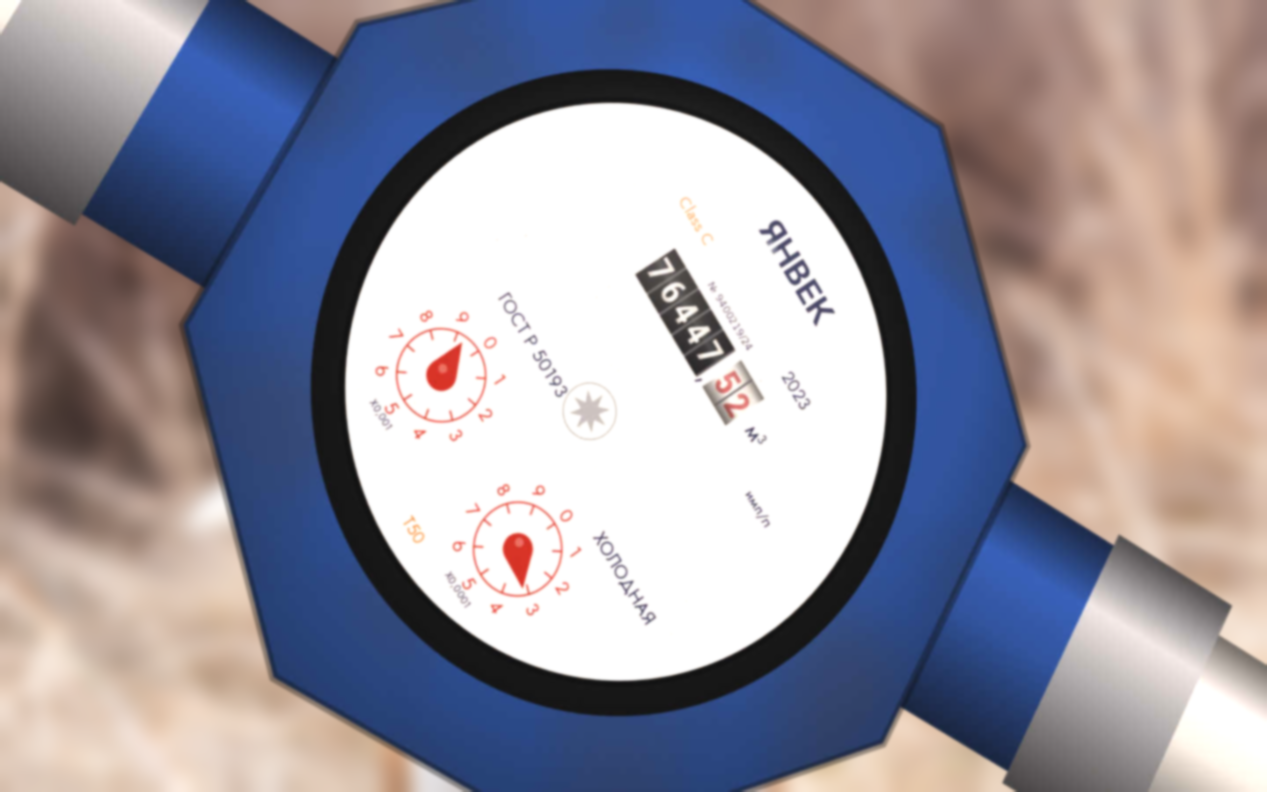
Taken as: value=76447.5193 unit=m³
